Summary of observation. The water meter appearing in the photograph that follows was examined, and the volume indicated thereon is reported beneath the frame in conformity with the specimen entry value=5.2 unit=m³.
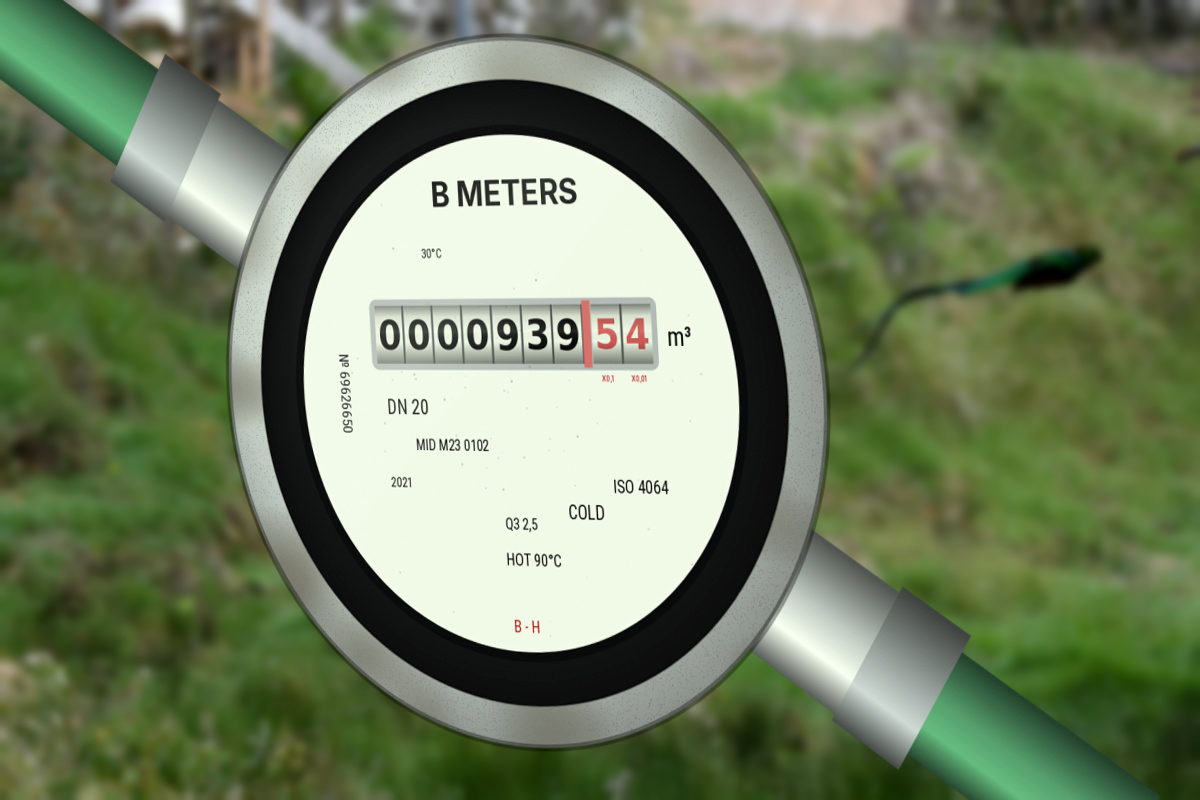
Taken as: value=939.54 unit=m³
